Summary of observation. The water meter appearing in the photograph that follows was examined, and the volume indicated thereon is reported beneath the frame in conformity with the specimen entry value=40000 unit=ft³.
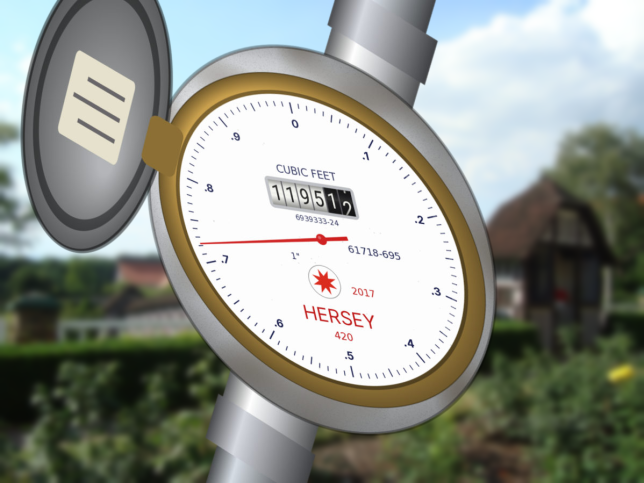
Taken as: value=119511.72 unit=ft³
